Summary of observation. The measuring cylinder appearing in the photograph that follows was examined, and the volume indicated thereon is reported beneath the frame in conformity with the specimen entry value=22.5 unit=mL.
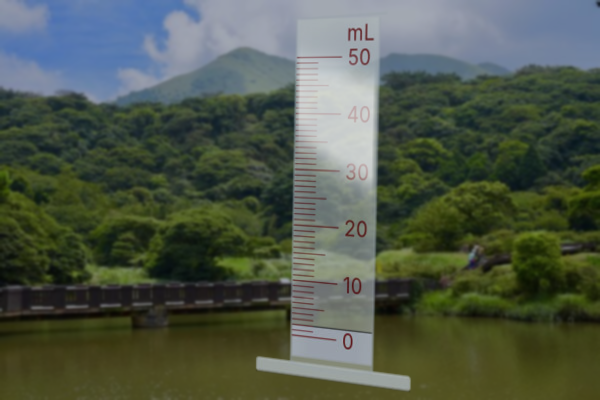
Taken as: value=2 unit=mL
